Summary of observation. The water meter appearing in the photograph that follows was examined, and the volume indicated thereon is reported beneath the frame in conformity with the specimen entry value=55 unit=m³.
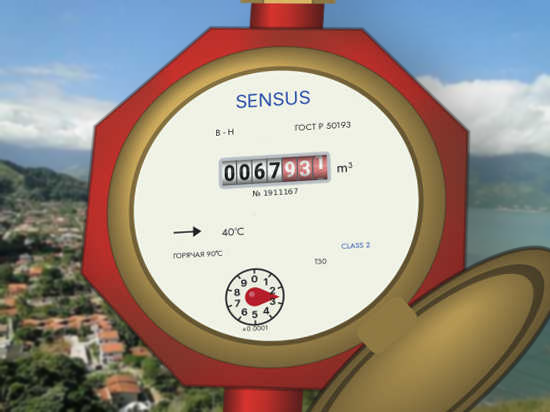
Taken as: value=67.9312 unit=m³
